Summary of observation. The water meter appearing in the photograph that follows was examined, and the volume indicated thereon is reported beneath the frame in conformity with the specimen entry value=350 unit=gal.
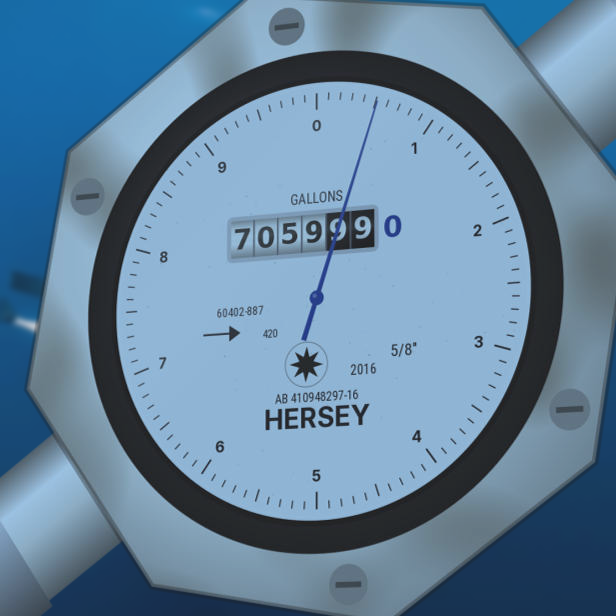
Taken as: value=7059990.5 unit=gal
